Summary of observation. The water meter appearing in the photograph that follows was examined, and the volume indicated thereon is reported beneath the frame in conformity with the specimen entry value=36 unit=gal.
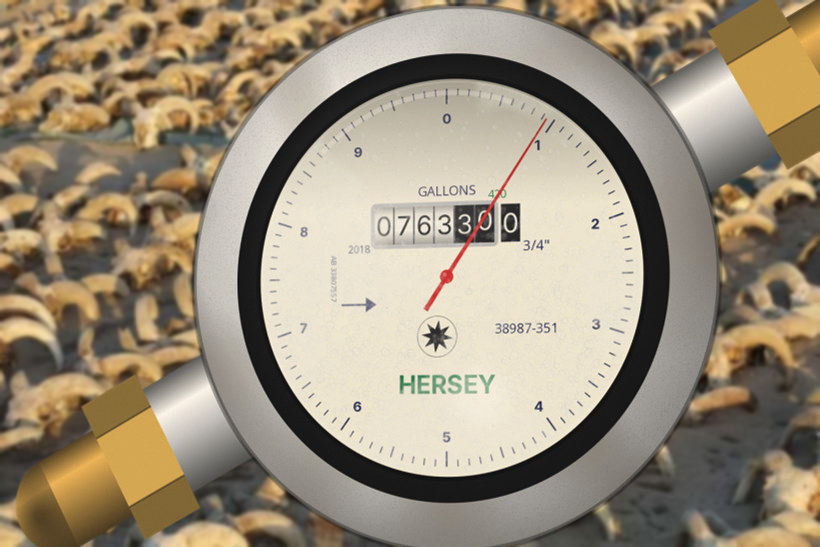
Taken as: value=763300.9 unit=gal
